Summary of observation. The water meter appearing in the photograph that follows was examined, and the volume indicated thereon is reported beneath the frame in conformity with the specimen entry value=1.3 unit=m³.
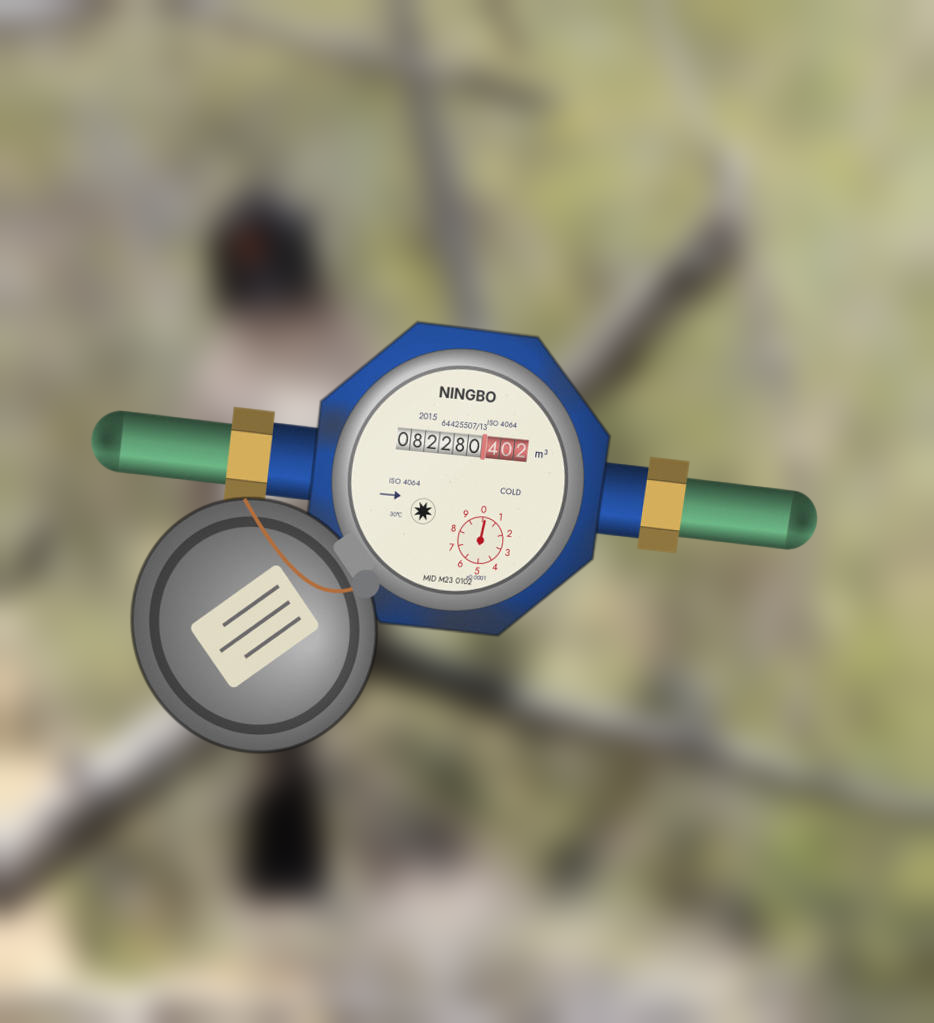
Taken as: value=82280.4020 unit=m³
